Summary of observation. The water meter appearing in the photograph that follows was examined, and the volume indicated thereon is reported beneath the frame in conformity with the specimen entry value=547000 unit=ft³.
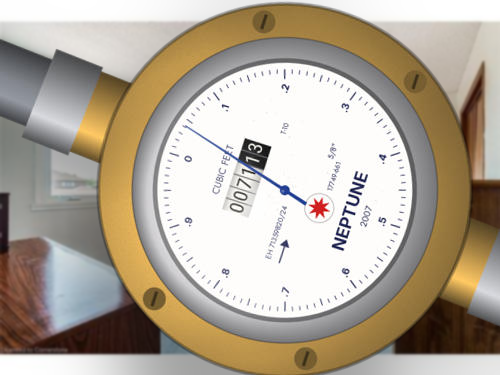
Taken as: value=7113.04 unit=ft³
